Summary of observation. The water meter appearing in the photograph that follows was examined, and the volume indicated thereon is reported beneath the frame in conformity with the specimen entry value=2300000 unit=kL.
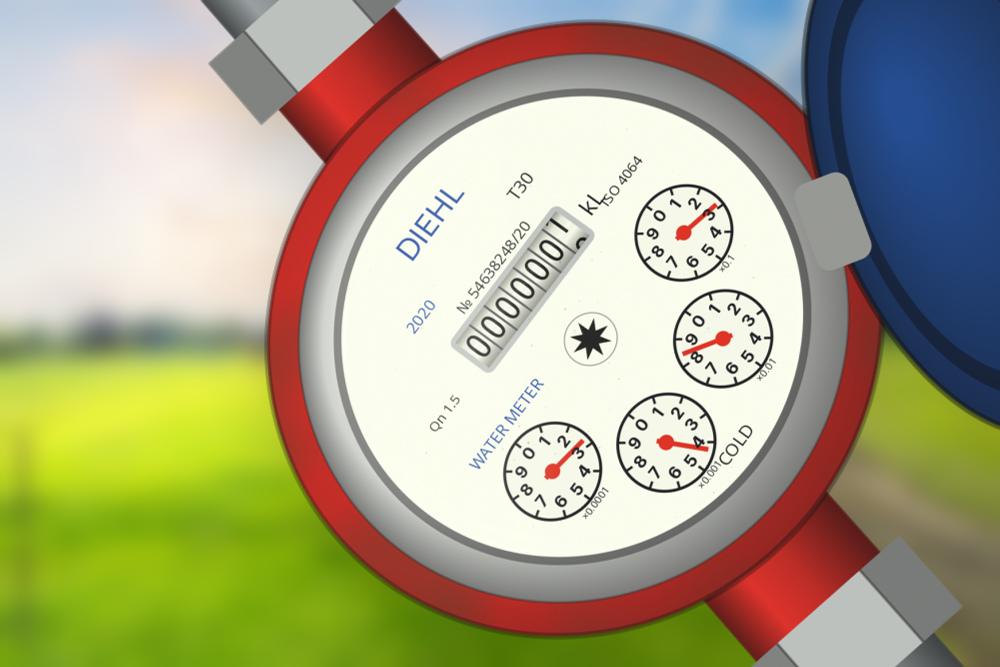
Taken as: value=1.2842 unit=kL
